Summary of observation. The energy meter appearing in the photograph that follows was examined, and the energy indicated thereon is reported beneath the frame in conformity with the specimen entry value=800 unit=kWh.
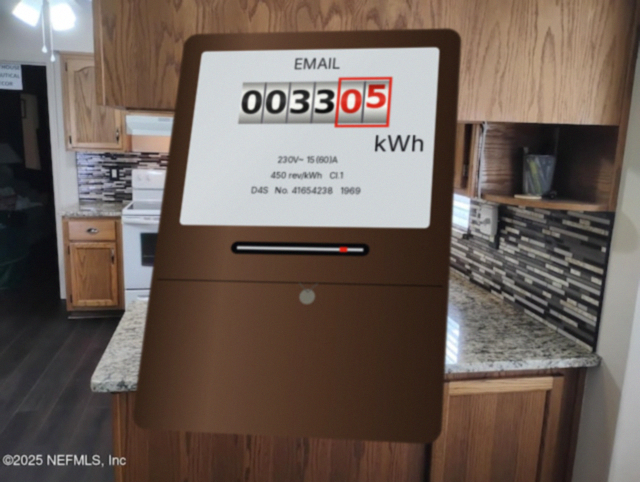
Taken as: value=33.05 unit=kWh
